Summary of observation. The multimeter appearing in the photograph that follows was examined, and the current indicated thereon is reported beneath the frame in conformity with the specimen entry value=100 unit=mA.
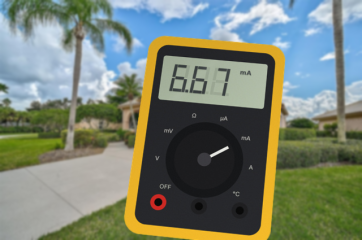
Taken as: value=6.67 unit=mA
